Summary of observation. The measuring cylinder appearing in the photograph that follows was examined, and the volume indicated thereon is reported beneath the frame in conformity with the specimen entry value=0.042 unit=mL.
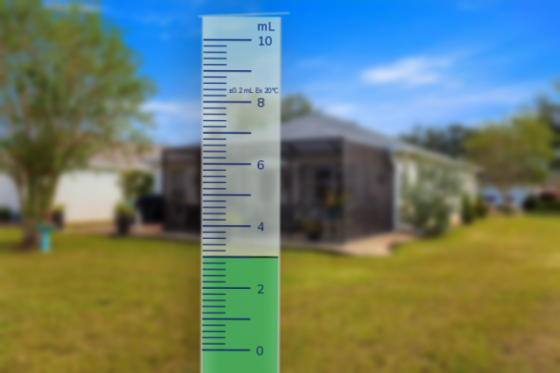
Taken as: value=3 unit=mL
